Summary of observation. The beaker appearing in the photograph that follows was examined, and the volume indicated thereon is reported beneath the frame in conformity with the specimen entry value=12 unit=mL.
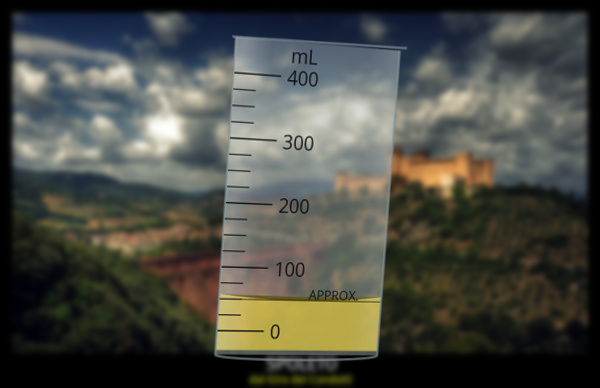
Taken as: value=50 unit=mL
